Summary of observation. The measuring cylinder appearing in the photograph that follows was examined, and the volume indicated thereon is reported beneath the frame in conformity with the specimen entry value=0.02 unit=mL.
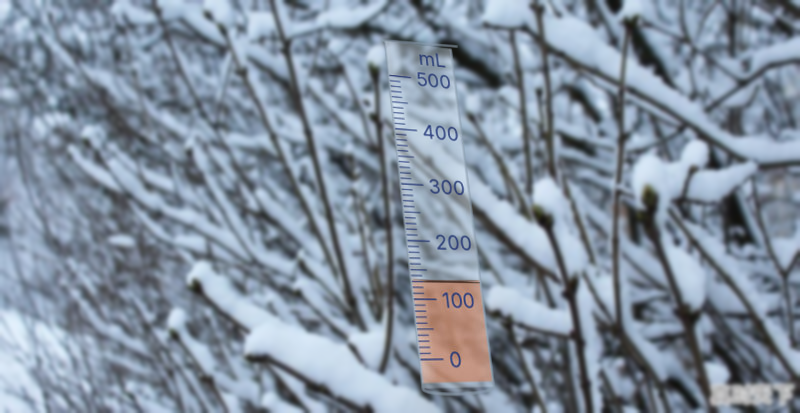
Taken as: value=130 unit=mL
